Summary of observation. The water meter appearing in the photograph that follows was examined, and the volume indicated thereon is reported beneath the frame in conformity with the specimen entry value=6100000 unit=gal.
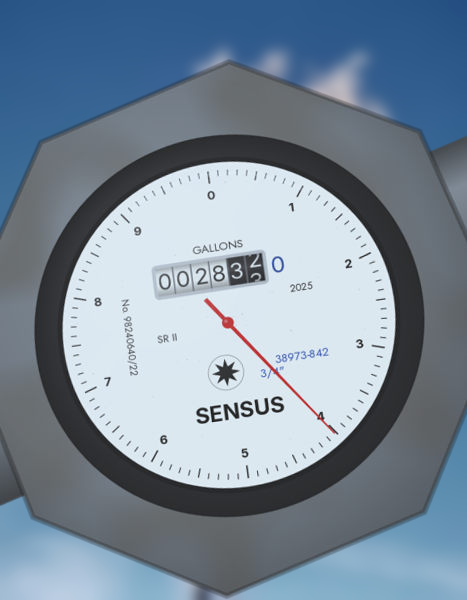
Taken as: value=28324.0 unit=gal
